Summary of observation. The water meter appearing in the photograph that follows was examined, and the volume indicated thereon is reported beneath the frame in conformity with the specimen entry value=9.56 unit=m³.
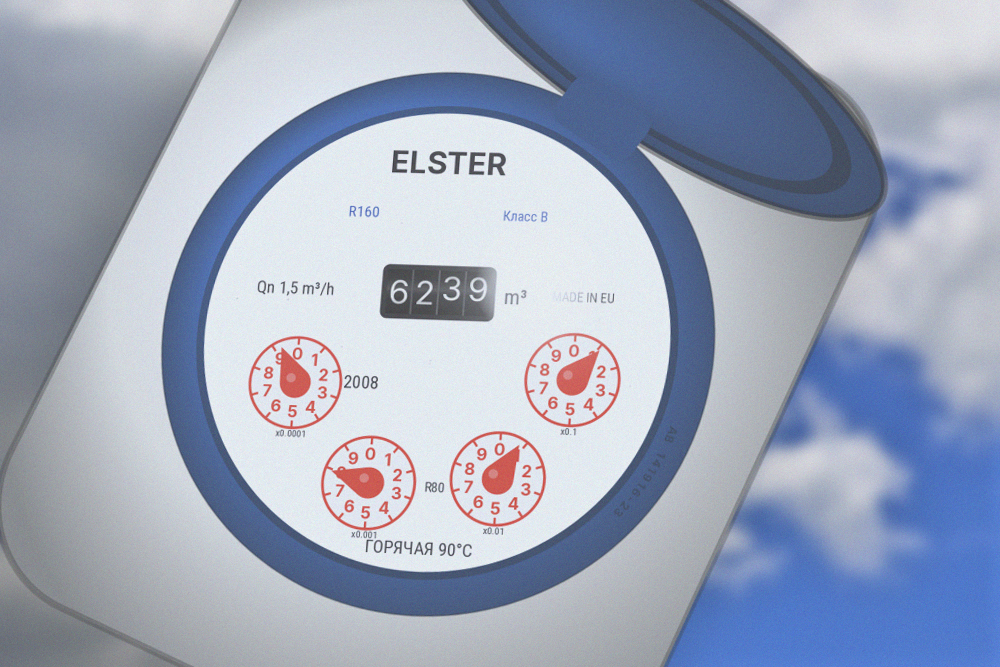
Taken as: value=6239.1079 unit=m³
